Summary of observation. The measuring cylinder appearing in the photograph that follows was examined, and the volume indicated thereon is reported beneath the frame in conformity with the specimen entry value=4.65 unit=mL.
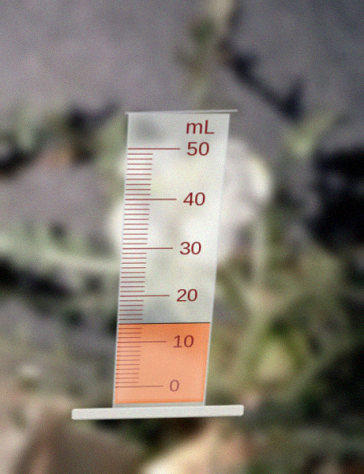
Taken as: value=14 unit=mL
